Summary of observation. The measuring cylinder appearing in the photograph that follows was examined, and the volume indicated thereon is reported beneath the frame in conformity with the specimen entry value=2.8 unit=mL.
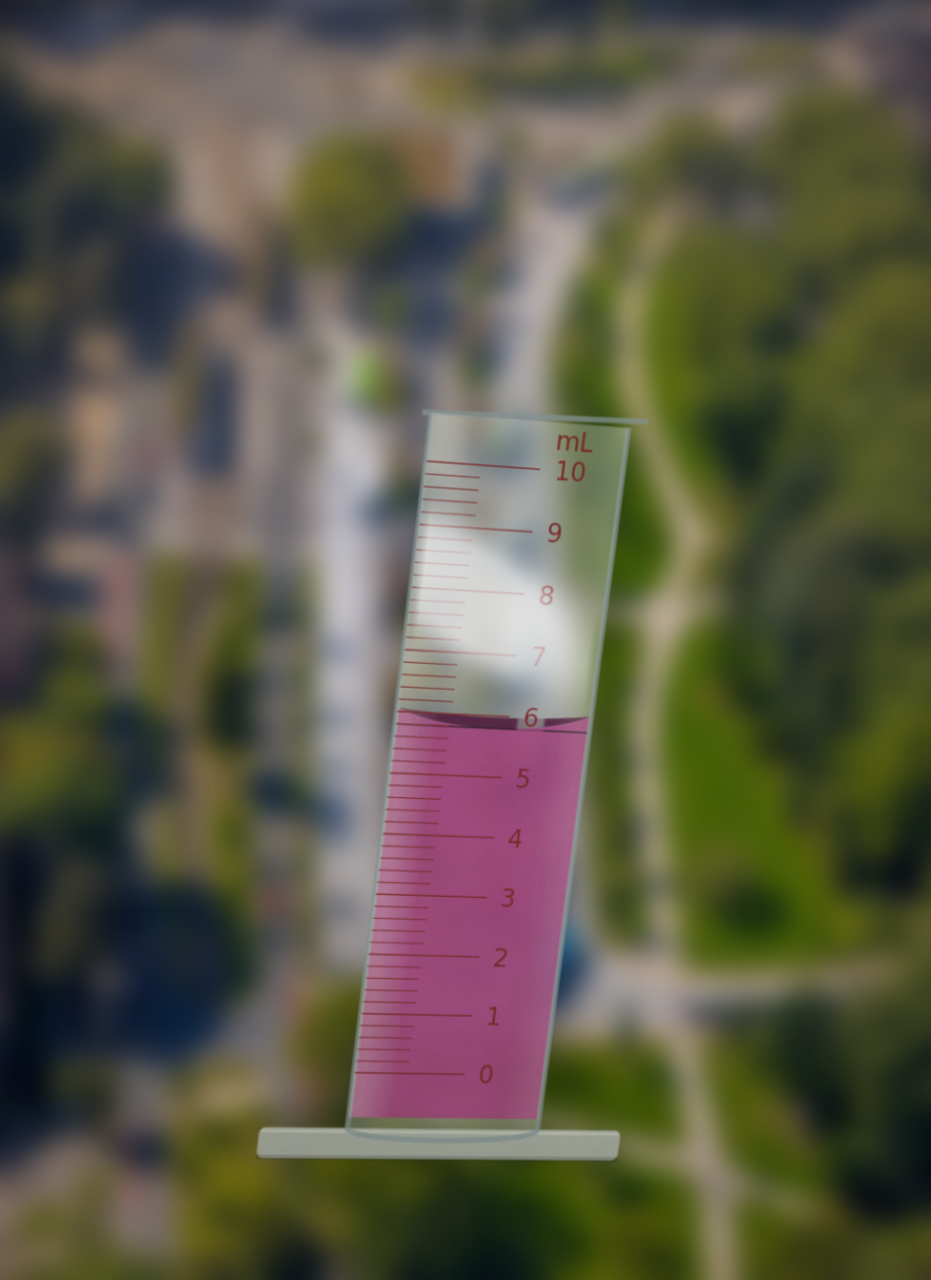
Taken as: value=5.8 unit=mL
